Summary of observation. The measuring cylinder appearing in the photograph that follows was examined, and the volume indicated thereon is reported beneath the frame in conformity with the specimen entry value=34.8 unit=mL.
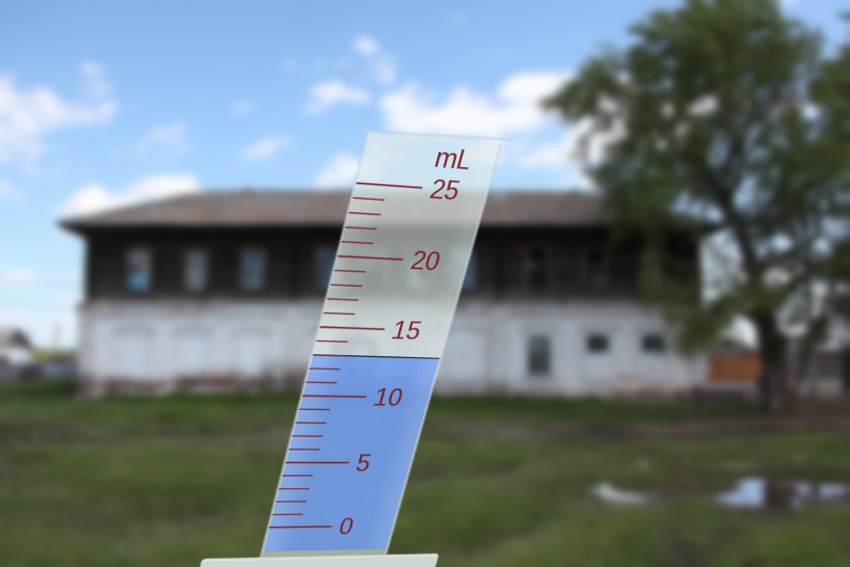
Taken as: value=13 unit=mL
